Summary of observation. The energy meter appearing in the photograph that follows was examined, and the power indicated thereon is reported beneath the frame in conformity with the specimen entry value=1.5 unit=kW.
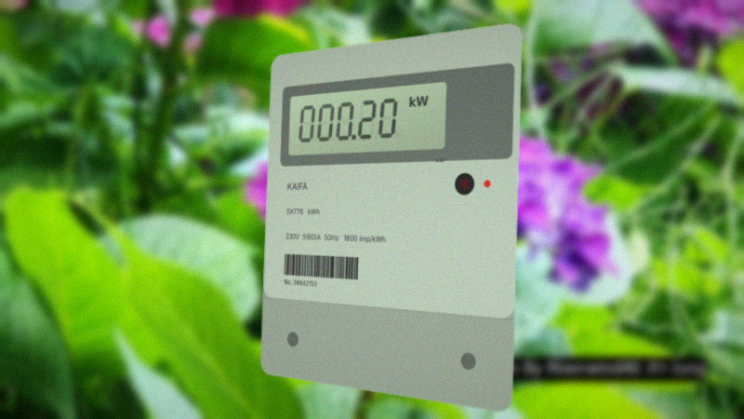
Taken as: value=0.20 unit=kW
